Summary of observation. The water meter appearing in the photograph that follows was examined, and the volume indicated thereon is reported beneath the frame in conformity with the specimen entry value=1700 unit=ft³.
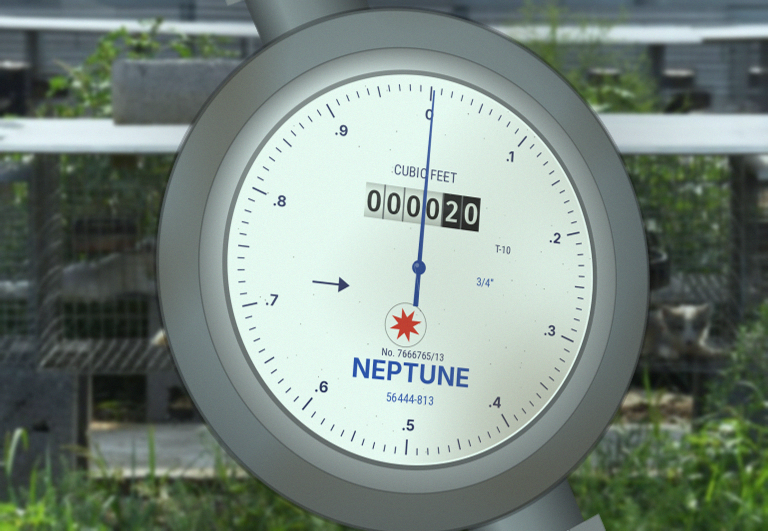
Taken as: value=20.00 unit=ft³
